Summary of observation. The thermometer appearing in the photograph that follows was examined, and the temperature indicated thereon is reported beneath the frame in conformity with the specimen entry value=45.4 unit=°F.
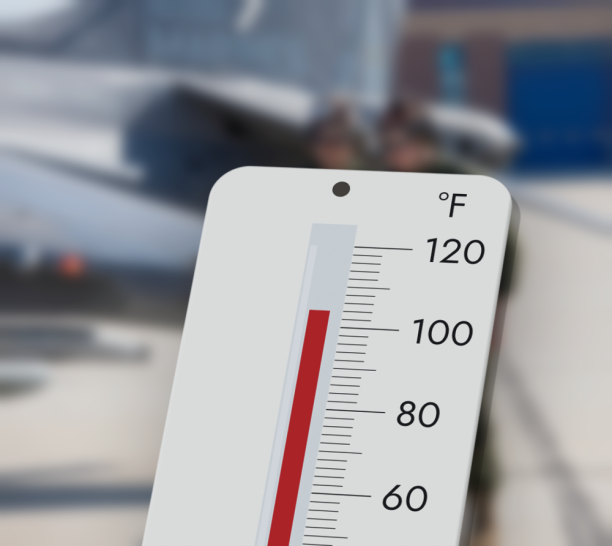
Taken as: value=104 unit=°F
